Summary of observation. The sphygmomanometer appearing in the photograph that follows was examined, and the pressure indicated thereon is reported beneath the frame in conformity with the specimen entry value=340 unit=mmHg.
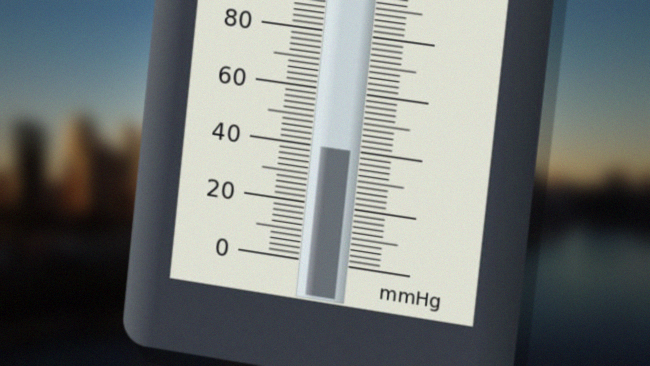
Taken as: value=40 unit=mmHg
